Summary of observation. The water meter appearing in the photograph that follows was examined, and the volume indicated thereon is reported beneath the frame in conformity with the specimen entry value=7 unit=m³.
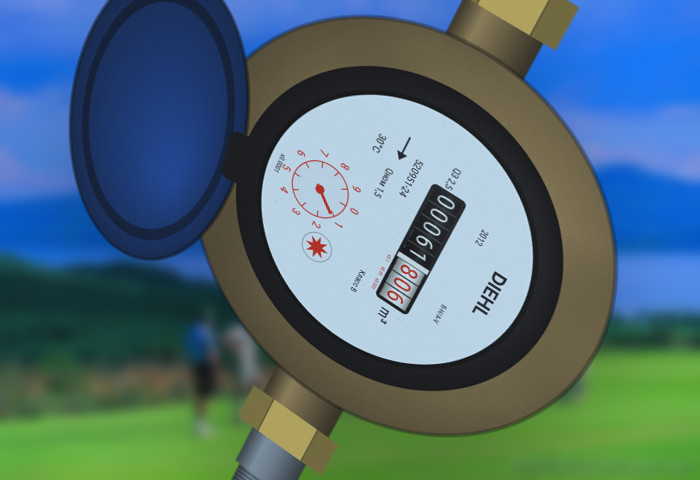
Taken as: value=61.8061 unit=m³
